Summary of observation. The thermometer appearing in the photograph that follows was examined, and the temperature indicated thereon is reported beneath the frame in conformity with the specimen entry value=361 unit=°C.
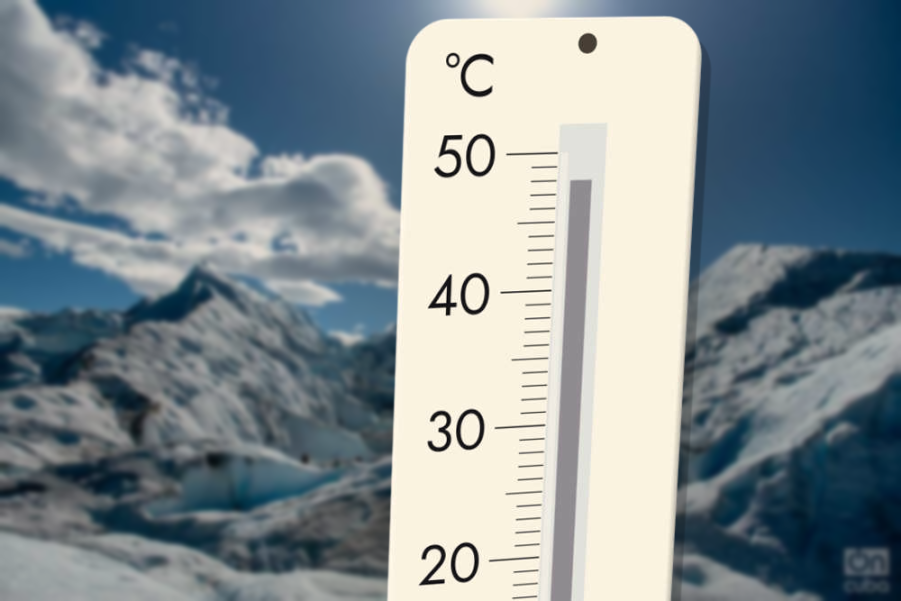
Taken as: value=48 unit=°C
